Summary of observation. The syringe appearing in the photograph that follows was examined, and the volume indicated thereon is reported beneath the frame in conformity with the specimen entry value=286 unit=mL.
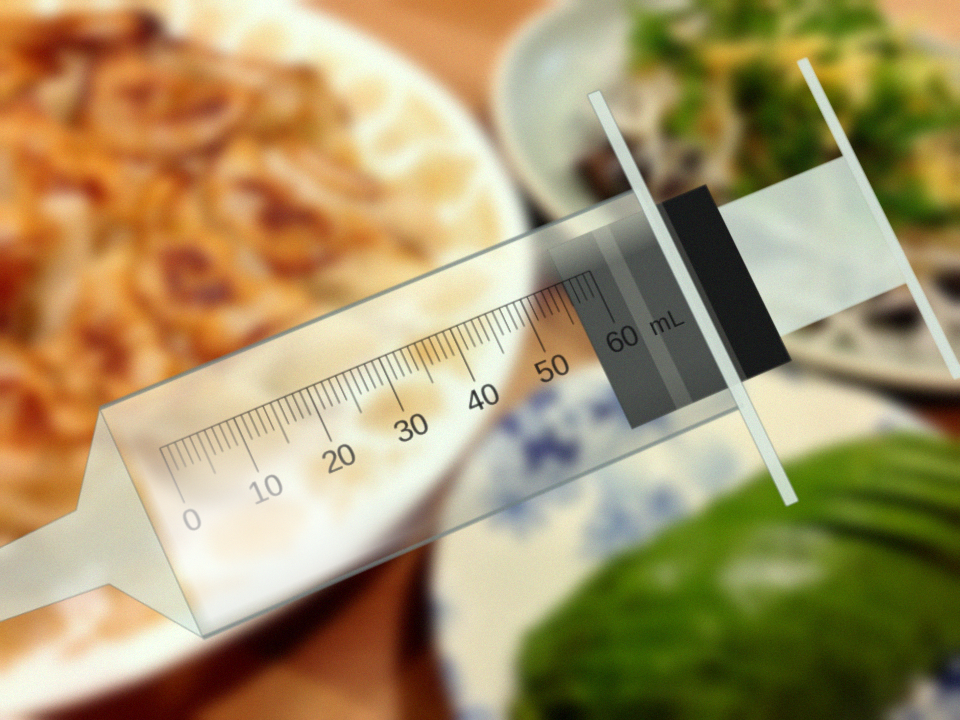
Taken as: value=56 unit=mL
